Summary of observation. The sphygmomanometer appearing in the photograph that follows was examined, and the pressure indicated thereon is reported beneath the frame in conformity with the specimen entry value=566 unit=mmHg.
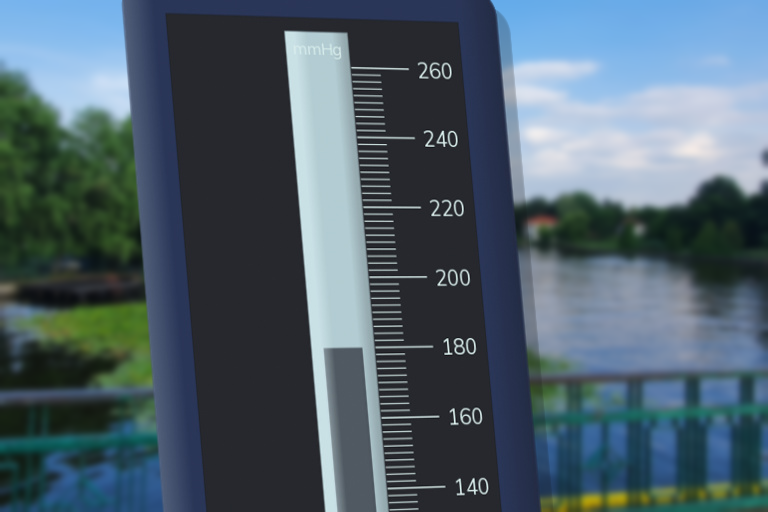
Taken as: value=180 unit=mmHg
